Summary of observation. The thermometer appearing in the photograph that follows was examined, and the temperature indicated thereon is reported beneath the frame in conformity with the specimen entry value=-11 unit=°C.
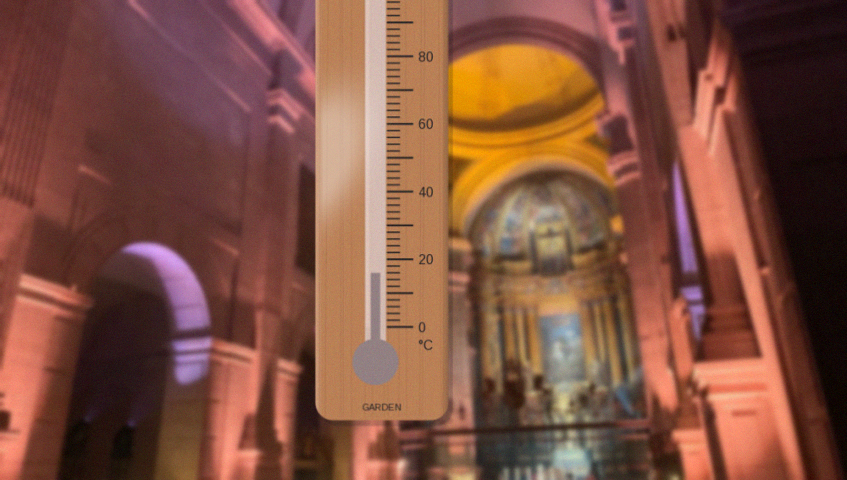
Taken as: value=16 unit=°C
